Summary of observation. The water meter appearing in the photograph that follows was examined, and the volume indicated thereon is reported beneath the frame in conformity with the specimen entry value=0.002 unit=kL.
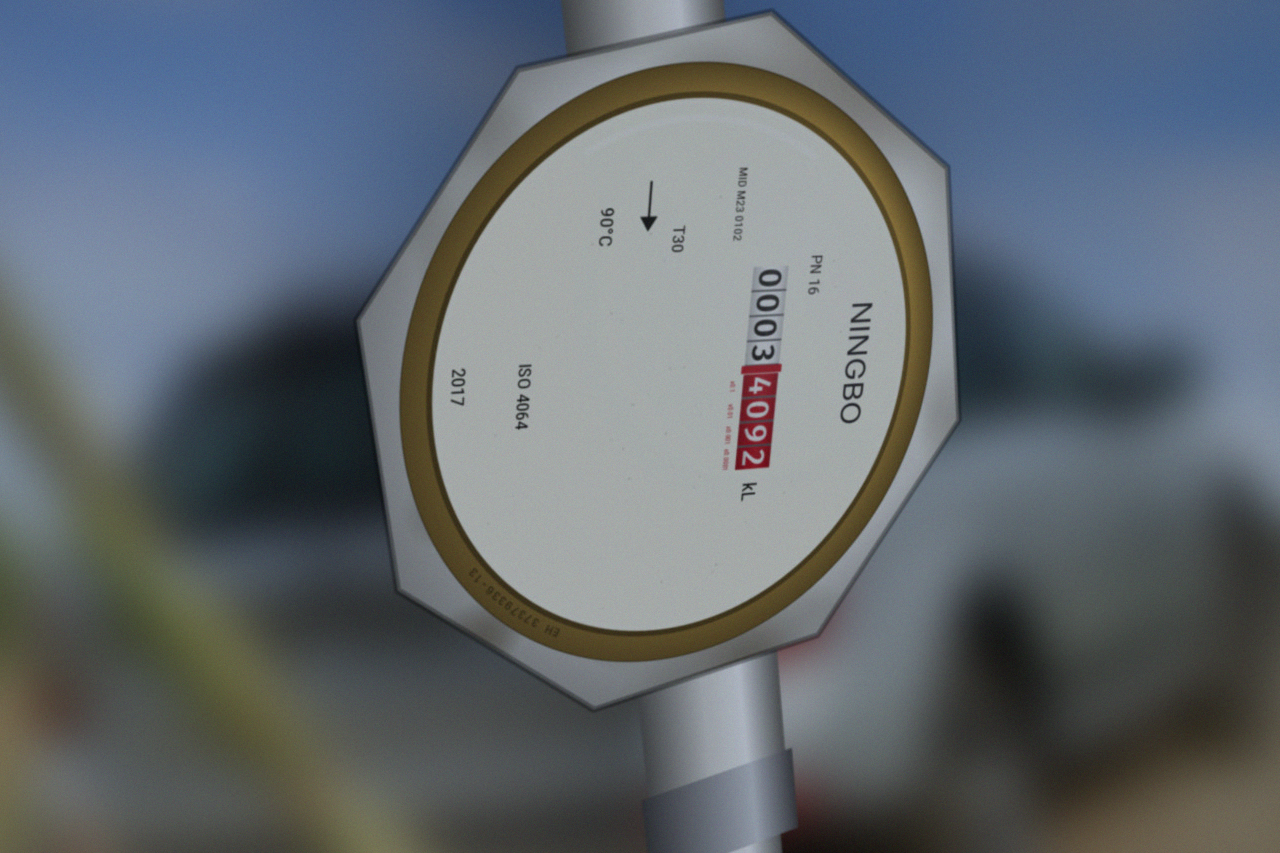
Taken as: value=3.4092 unit=kL
